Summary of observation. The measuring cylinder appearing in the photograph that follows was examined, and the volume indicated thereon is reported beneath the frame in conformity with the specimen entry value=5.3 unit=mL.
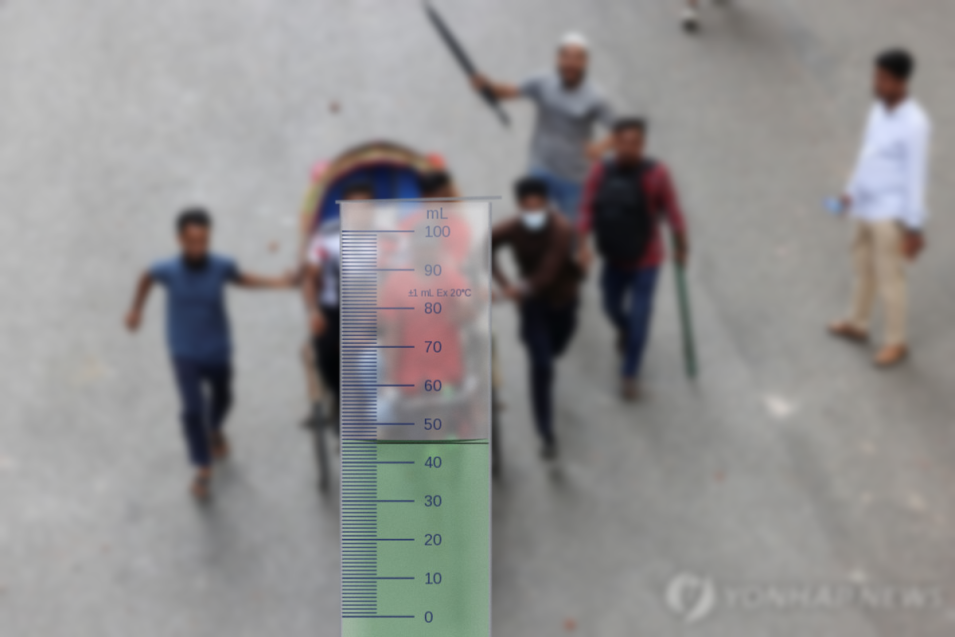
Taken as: value=45 unit=mL
